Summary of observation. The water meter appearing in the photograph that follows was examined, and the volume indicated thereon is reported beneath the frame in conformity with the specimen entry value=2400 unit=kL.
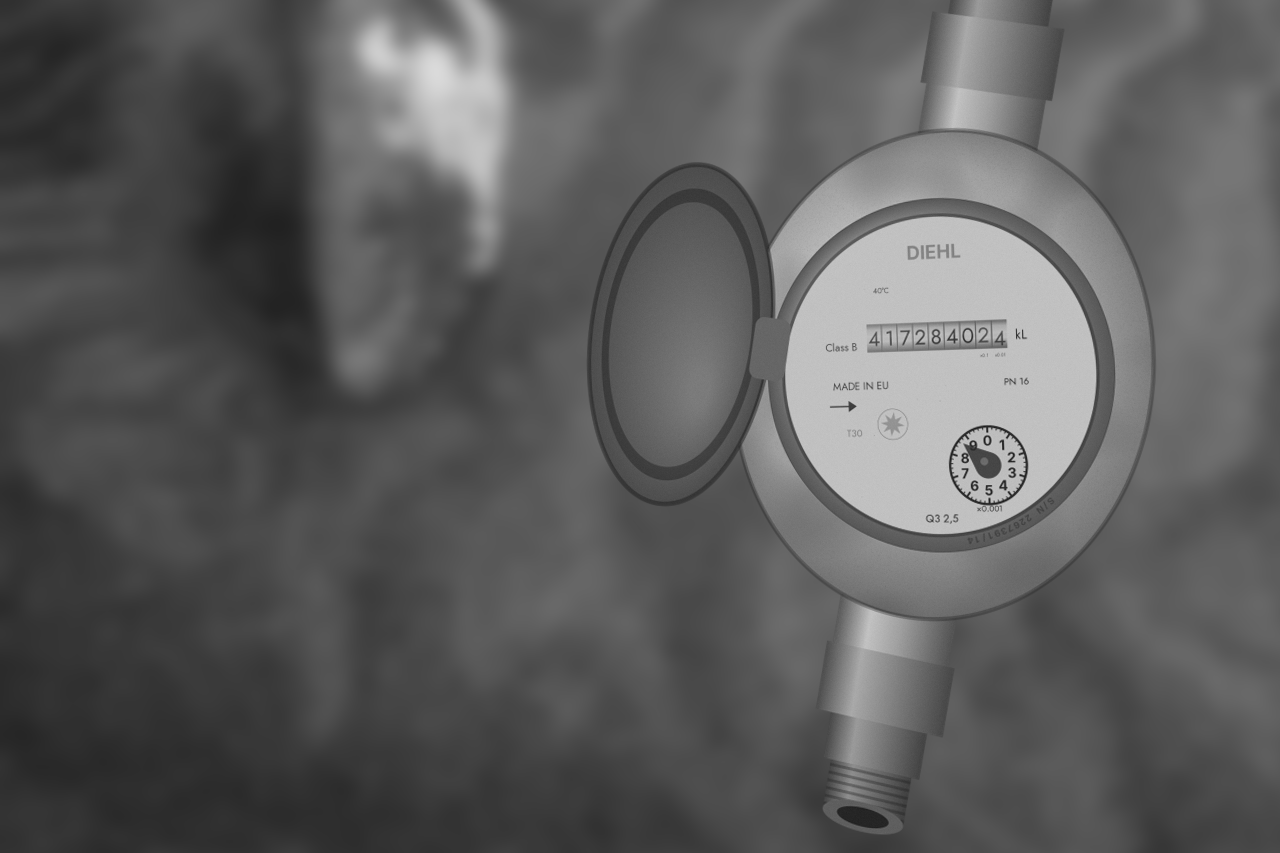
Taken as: value=4172840.238 unit=kL
